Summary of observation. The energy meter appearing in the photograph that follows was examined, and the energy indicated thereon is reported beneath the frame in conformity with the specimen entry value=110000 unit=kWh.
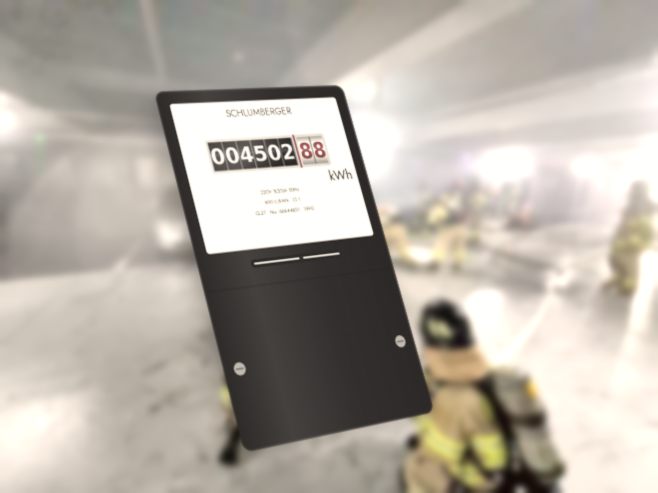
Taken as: value=4502.88 unit=kWh
